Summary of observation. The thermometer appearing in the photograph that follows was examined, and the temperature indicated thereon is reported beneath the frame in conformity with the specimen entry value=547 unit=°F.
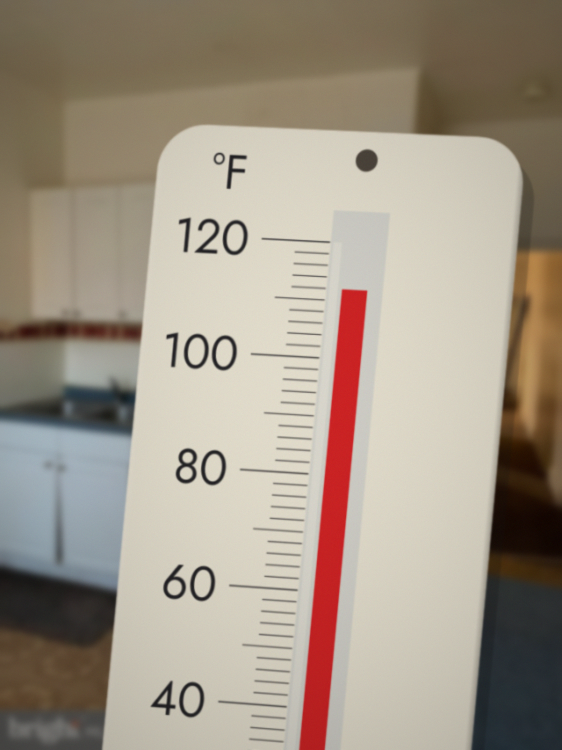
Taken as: value=112 unit=°F
